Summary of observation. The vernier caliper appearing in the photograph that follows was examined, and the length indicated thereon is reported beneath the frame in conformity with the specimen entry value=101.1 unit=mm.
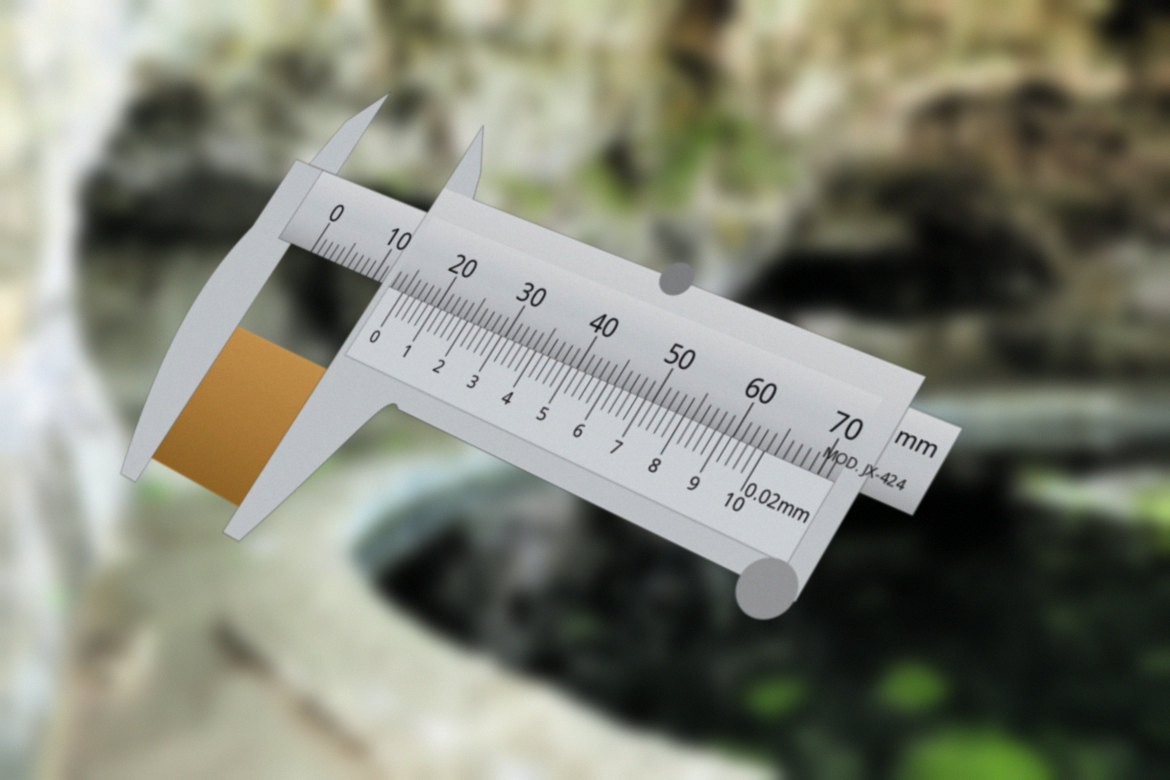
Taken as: value=14.8 unit=mm
